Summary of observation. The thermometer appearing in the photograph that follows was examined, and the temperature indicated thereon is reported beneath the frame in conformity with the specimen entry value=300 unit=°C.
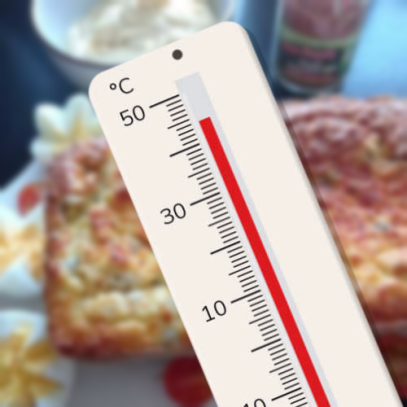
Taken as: value=44 unit=°C
